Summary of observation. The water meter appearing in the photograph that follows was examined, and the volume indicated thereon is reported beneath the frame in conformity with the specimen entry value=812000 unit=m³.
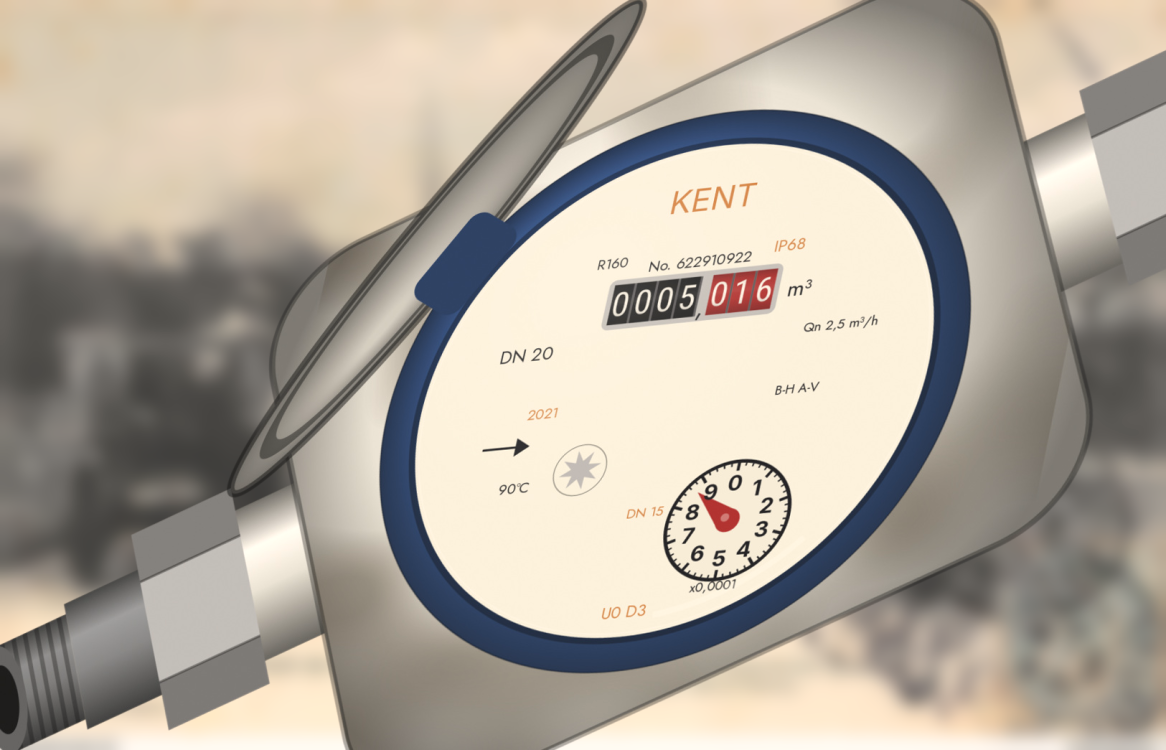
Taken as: value=5.0168 unit=m³
